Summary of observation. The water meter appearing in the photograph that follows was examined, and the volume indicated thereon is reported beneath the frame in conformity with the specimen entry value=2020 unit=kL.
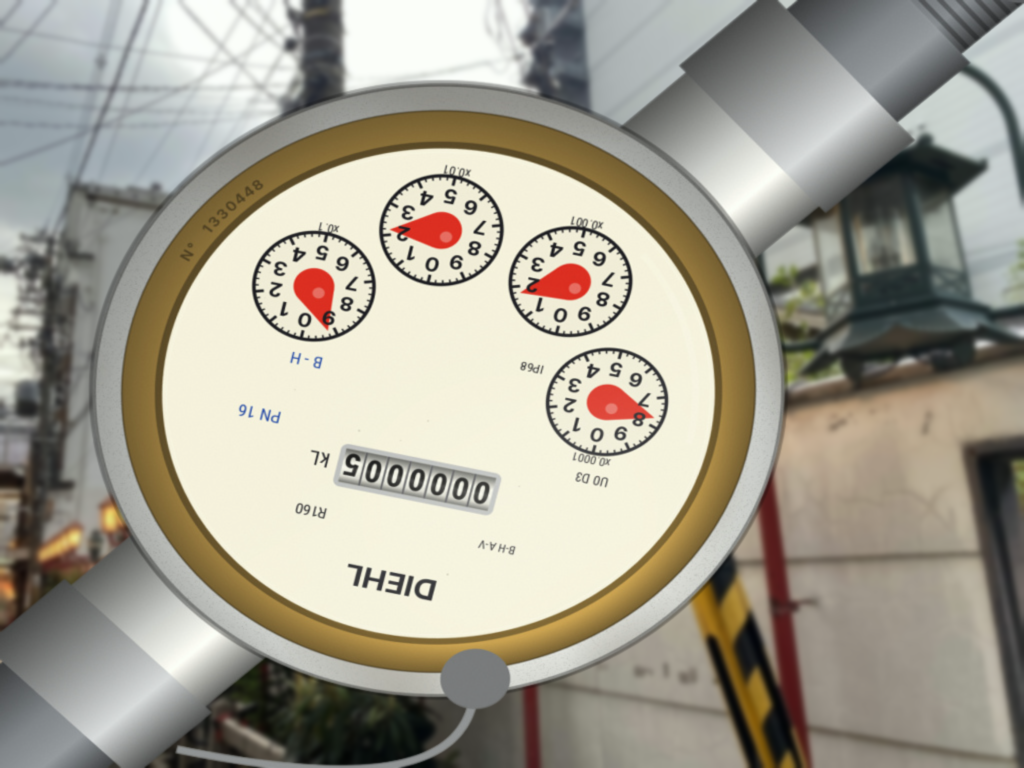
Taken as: value=4.9217 unit=kL
